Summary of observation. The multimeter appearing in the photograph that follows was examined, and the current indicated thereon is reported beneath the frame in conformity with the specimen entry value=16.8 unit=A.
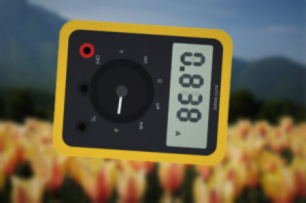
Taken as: value=0.838 unit=A
